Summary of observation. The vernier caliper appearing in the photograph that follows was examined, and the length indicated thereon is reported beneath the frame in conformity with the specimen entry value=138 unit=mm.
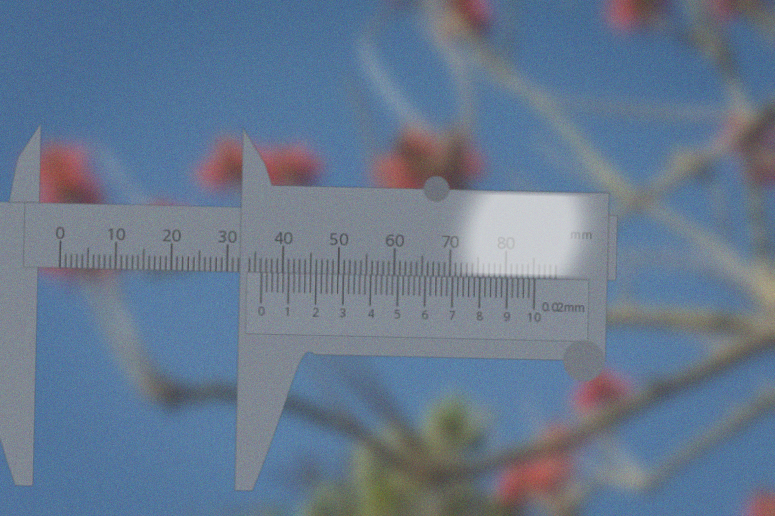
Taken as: value=36.2 unit=mm
